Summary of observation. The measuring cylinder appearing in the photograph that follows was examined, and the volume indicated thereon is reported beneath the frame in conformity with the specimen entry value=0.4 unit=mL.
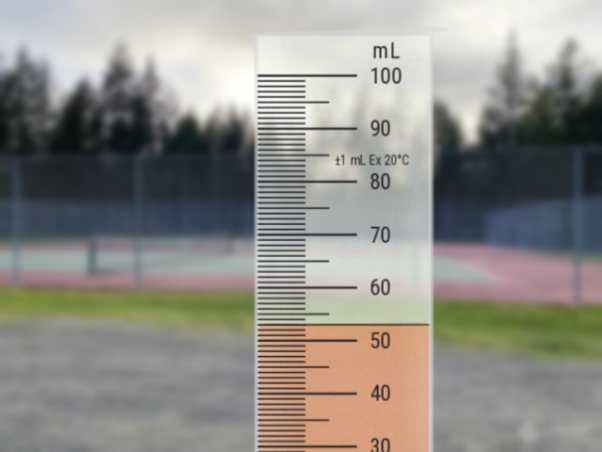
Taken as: value=53 unit=mL
